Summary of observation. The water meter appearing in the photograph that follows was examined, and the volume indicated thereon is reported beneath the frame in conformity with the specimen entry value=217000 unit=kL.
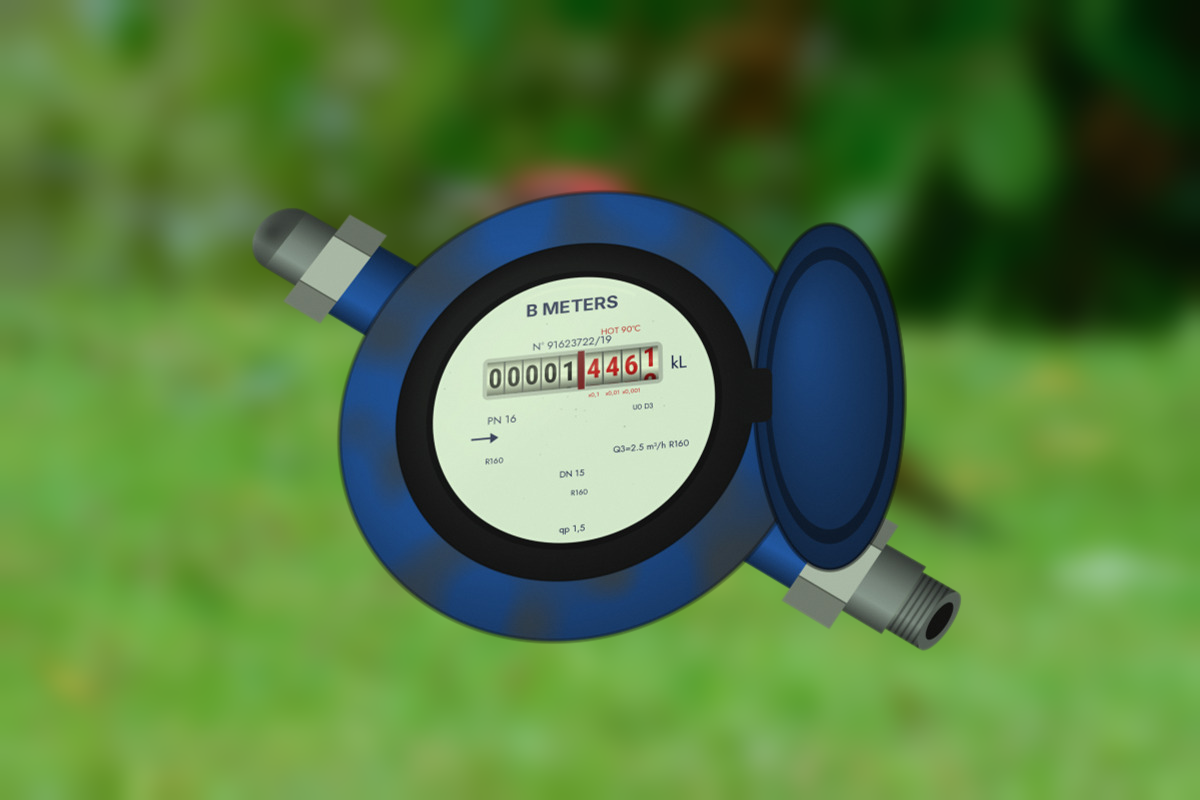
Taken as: value=1.4461 unit=kL
